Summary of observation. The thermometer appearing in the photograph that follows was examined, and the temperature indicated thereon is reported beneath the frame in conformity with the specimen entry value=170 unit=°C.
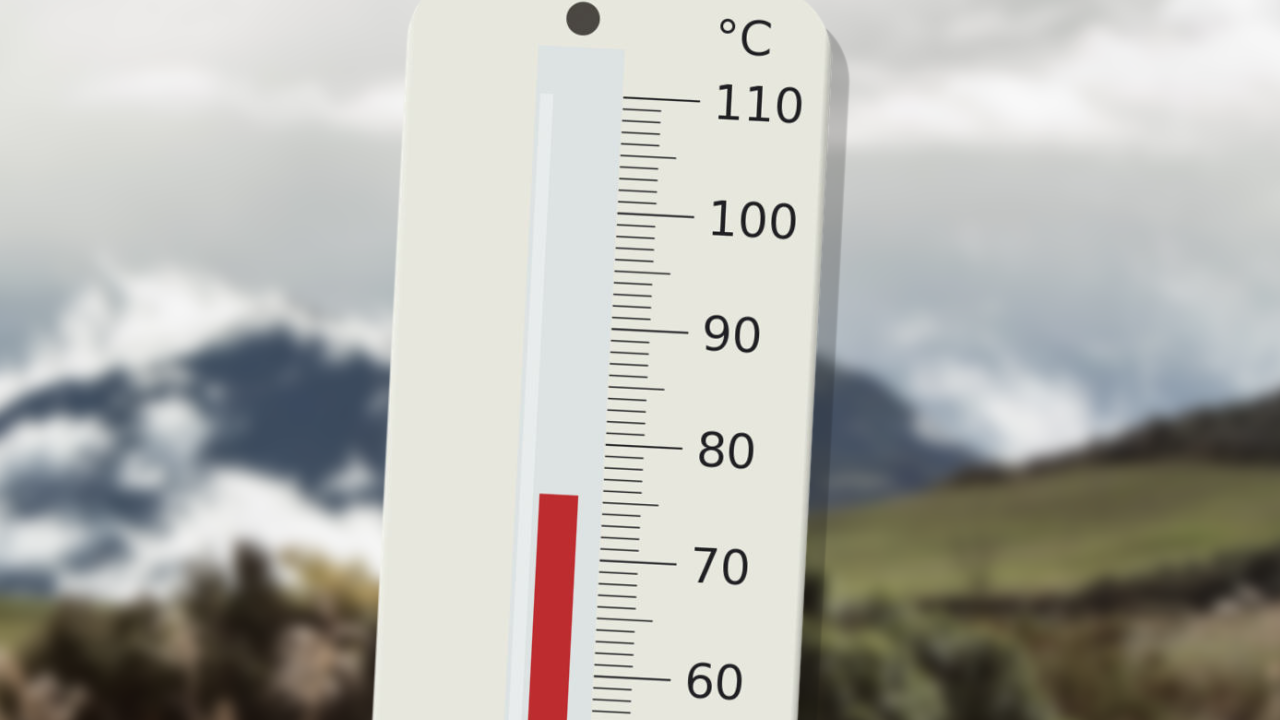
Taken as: value=75.5 unit=°C
